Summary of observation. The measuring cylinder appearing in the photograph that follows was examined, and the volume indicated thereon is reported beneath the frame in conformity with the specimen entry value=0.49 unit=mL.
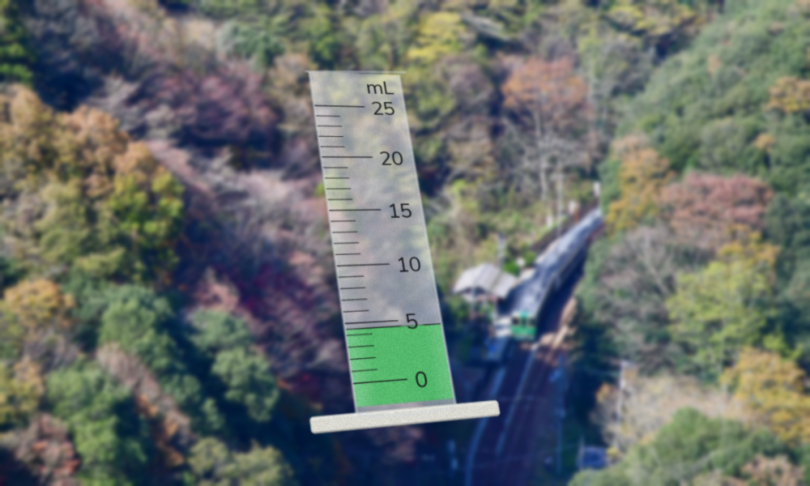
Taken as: value=4.5 unit=mL
